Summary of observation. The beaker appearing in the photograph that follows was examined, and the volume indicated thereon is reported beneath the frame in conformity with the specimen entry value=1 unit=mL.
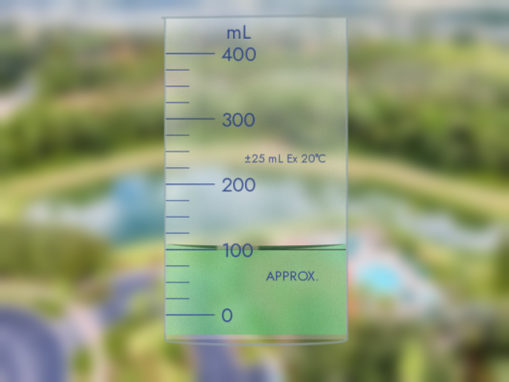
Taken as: value=100 unit=mL
